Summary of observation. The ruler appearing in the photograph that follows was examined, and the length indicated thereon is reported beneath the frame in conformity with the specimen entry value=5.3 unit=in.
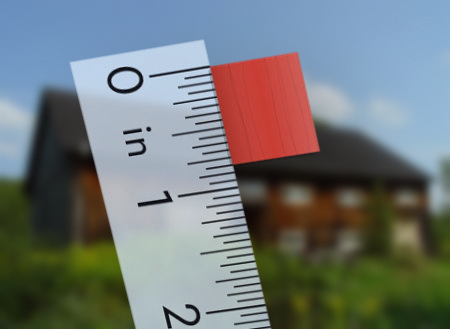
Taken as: value=0.8125 unit=in
